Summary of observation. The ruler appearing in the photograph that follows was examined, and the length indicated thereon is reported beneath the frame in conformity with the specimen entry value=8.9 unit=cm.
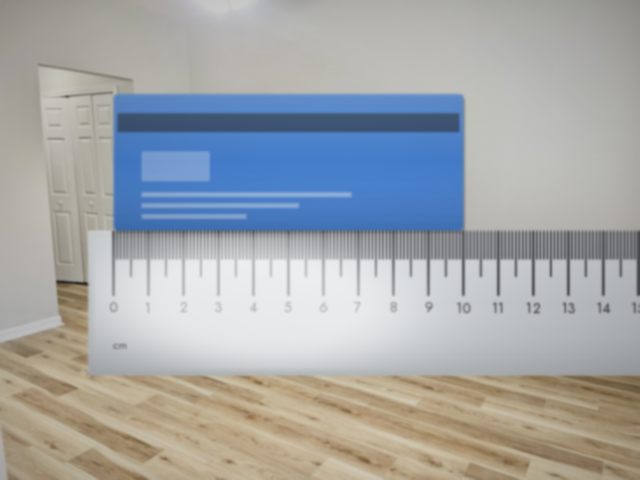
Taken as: value=10 unit=cm
